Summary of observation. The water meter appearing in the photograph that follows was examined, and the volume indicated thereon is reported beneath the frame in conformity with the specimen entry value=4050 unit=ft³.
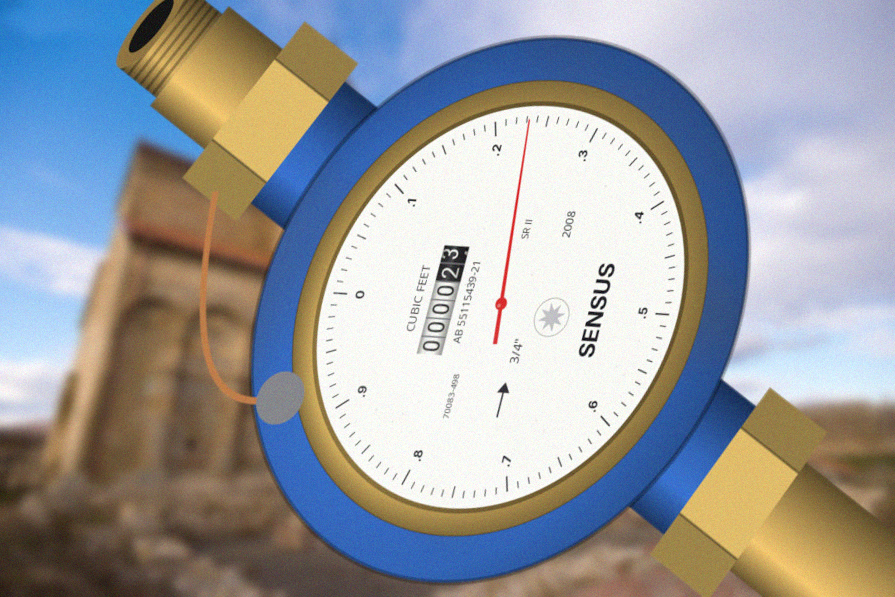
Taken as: value=23.23 unit=ft³
